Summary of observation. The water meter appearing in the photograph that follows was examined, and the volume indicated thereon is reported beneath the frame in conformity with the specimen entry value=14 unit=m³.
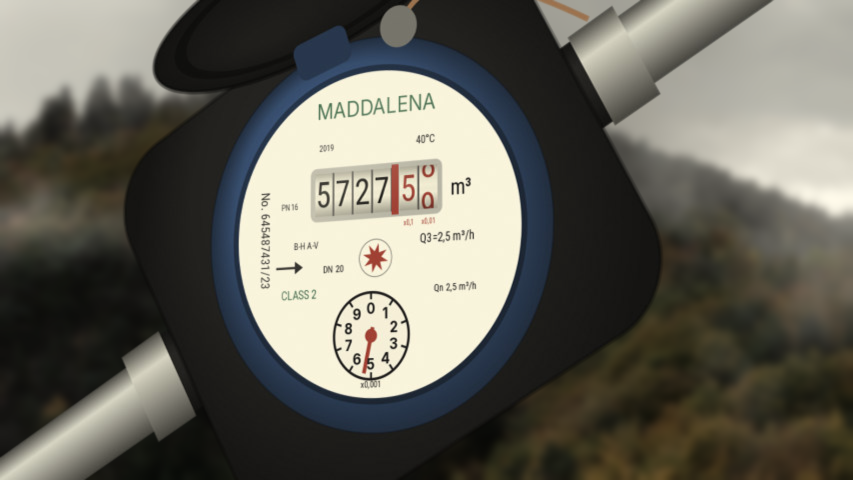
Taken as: value=5727.585 unit=m³
